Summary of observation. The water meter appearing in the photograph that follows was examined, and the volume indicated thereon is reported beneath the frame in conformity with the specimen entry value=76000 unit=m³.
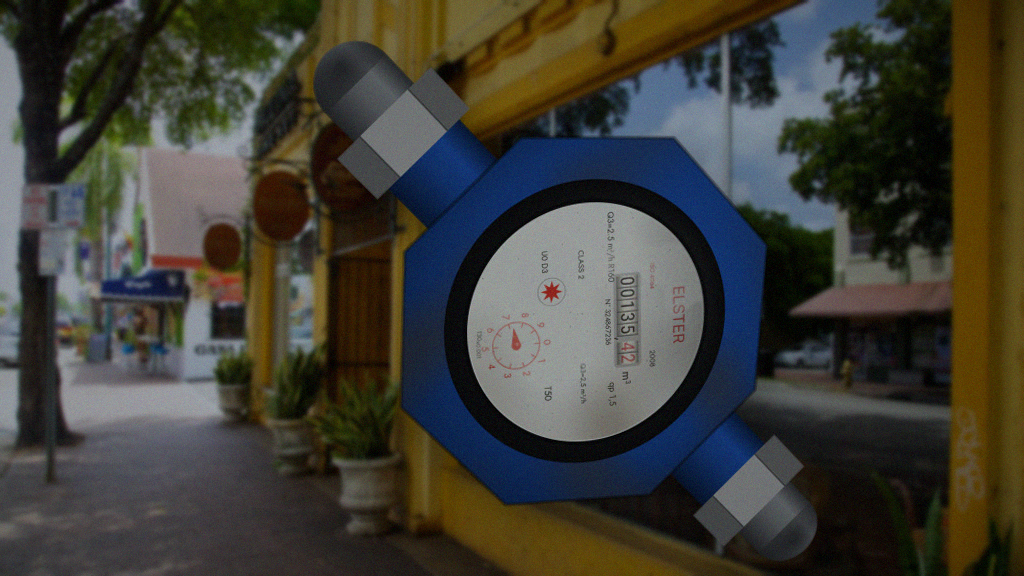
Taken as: value=135.427 unit=m³
